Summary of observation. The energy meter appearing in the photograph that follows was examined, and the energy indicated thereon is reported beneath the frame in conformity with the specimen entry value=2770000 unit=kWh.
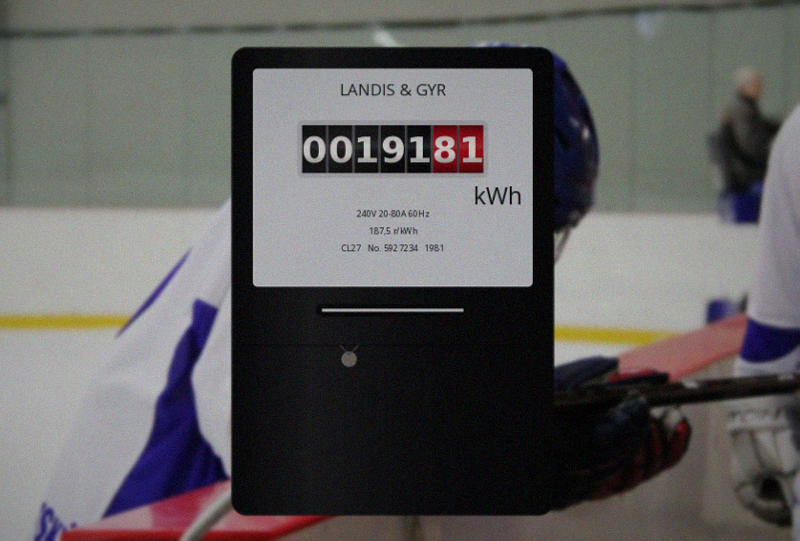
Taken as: value=191.81 unit=kWh
